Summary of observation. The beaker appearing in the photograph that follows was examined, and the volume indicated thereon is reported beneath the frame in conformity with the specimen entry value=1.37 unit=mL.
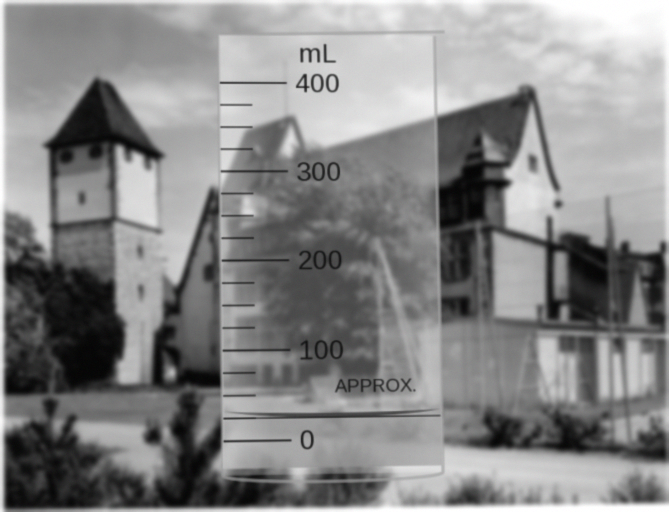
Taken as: value=25 unit=mL
